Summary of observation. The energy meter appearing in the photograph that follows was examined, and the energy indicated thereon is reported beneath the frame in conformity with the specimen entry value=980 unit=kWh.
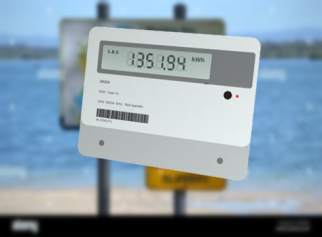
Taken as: value=1351.94 unit=kWh
